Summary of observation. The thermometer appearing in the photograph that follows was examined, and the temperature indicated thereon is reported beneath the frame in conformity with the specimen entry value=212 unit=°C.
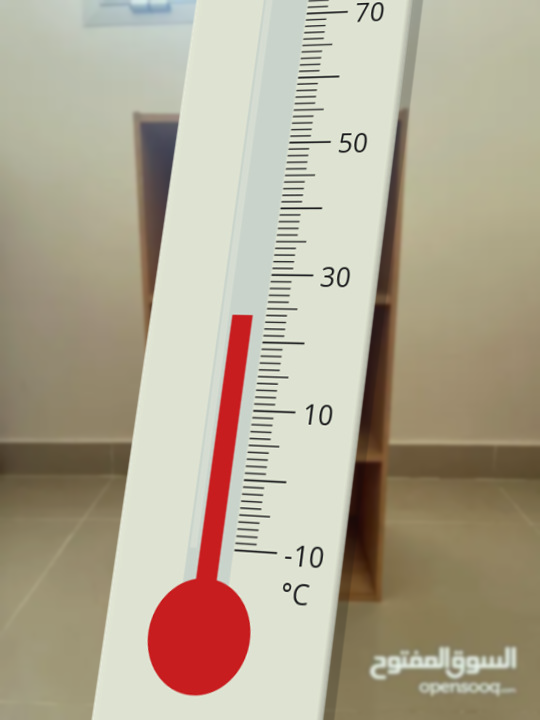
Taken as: value=24 unit=°C
